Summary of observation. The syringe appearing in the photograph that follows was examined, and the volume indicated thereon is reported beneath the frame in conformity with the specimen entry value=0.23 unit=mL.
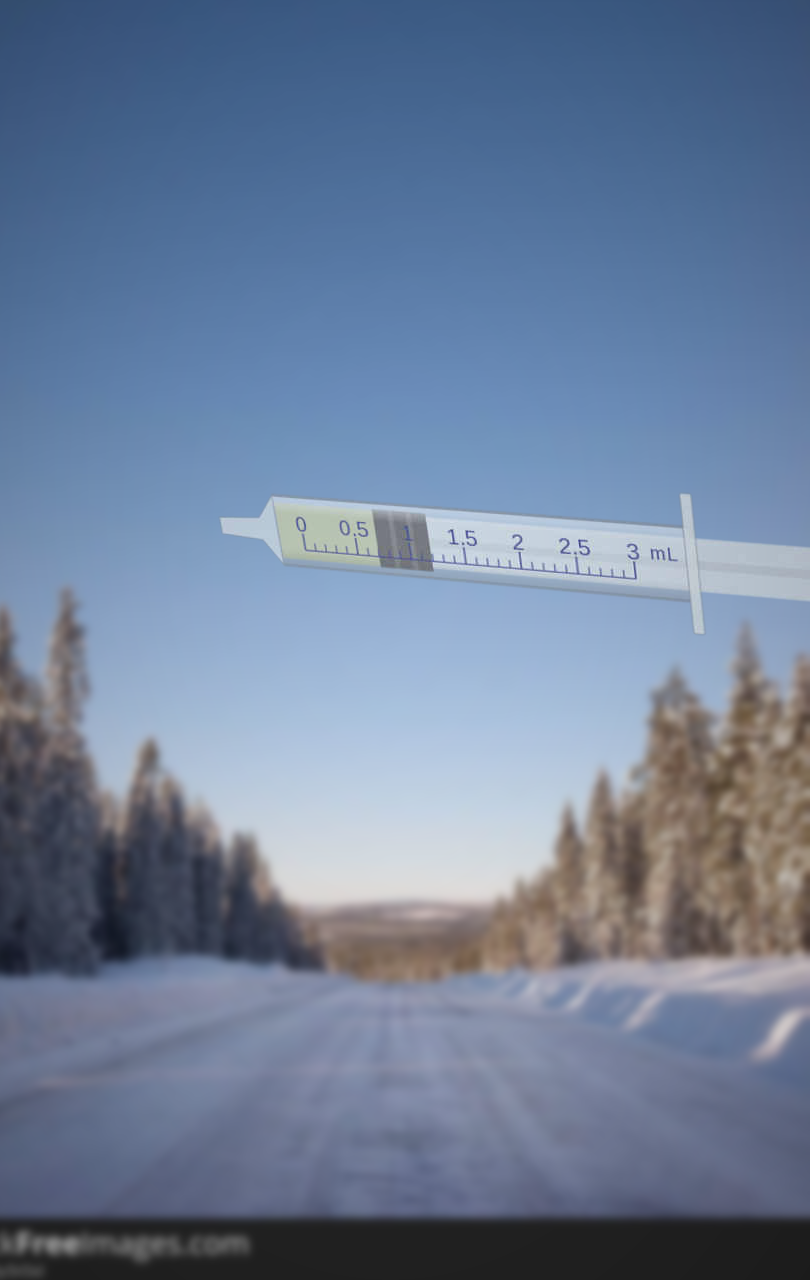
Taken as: value=0.7 unit=mL
